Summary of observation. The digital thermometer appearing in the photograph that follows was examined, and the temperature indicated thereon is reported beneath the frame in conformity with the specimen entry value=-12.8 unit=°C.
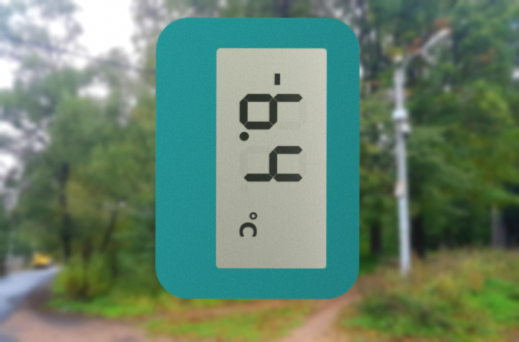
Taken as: value=-6.4 unit=°C
